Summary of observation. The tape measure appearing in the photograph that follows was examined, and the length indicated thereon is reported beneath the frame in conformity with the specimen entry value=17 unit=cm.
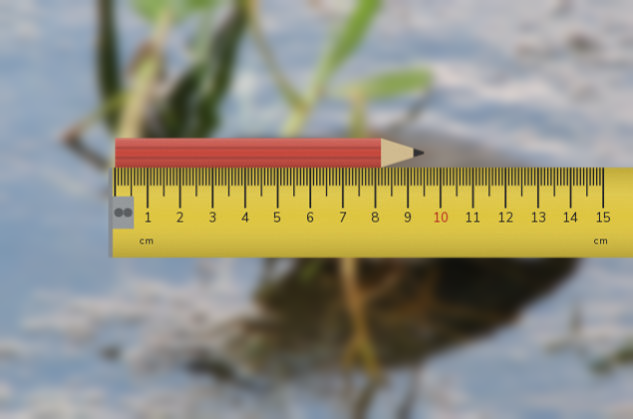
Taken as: value=9.5 unit=cm
